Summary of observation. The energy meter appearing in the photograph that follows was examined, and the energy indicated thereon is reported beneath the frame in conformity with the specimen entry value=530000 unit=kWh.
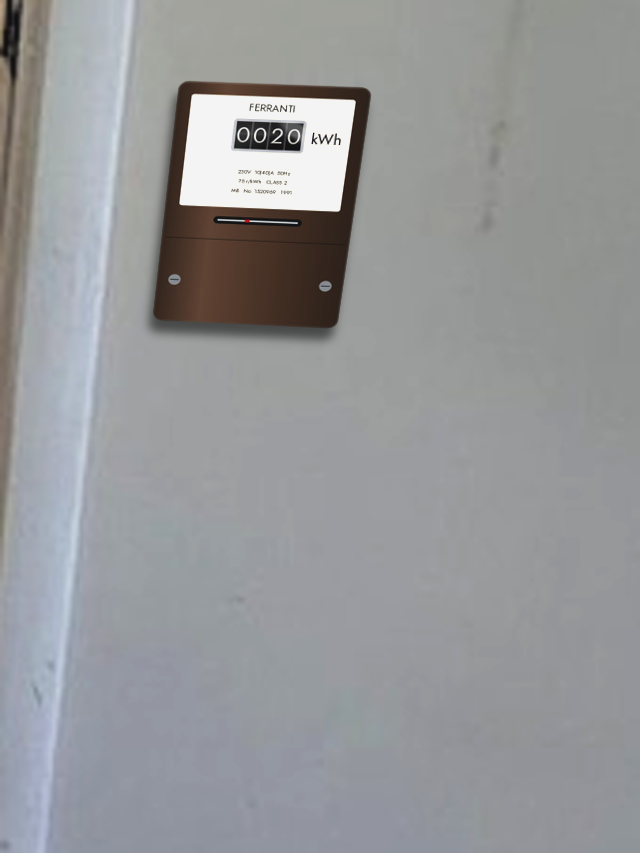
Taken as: value=20 unit=kWh
